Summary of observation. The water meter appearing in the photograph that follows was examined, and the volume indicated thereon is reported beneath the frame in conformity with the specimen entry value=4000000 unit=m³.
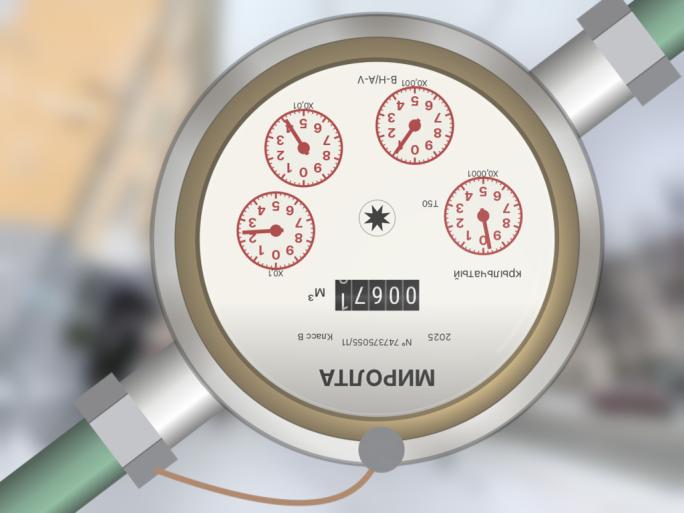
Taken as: value=671.2409 unit=m³
